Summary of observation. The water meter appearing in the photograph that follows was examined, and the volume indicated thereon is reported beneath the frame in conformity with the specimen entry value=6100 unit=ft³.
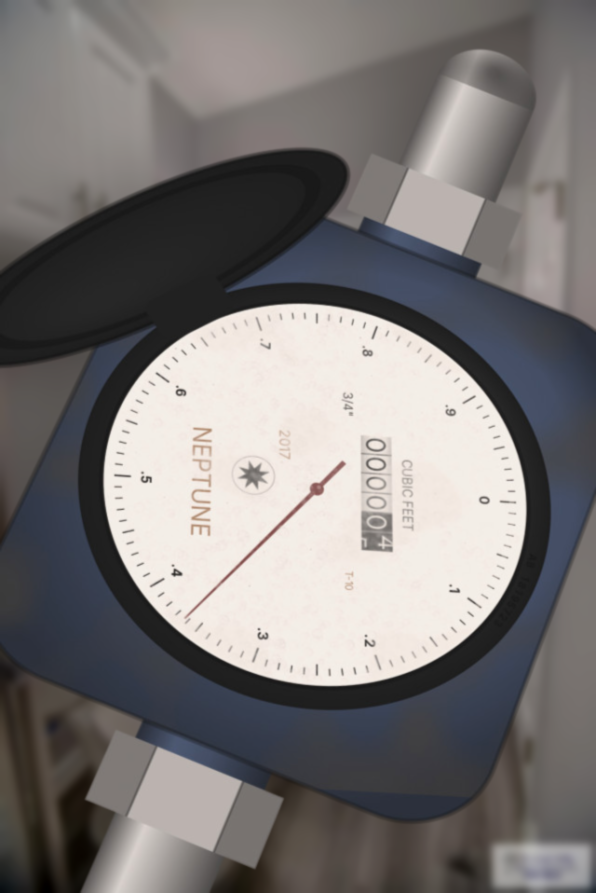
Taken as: value=4.36 unit=ft³
